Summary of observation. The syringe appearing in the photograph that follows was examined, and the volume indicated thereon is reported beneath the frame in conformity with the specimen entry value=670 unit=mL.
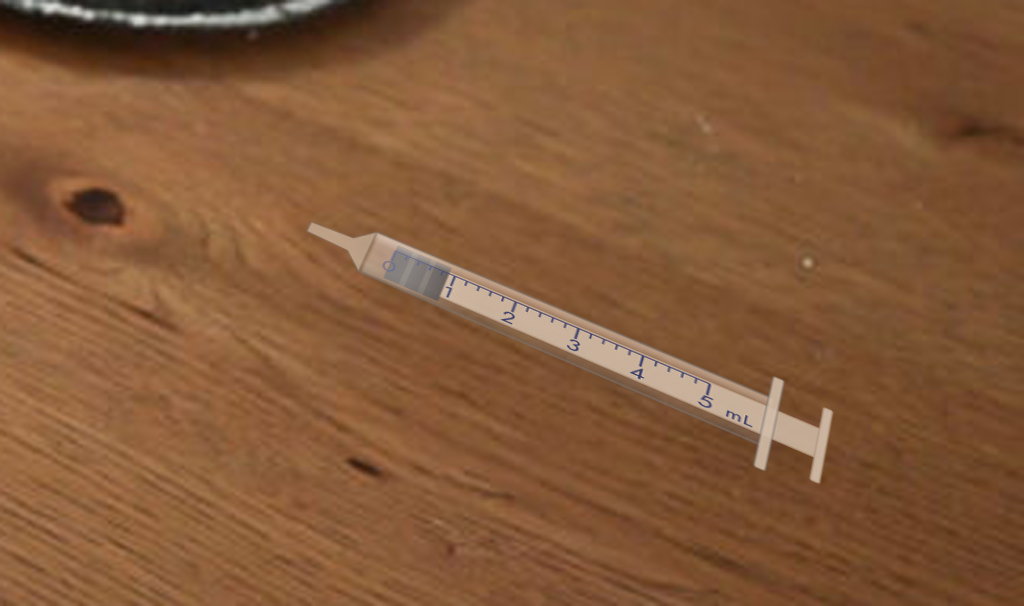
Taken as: value=0 unit=mL
